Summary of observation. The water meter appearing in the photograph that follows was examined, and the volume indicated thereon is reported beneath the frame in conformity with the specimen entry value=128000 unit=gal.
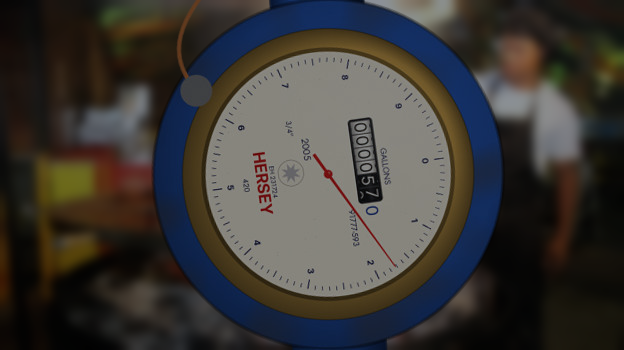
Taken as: value=571.7 unit=gal
